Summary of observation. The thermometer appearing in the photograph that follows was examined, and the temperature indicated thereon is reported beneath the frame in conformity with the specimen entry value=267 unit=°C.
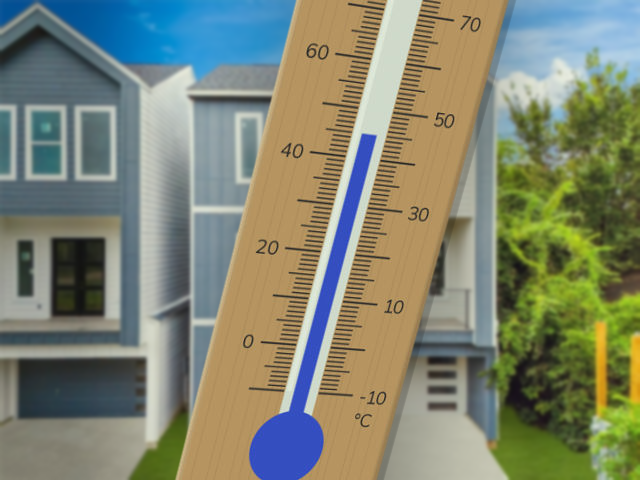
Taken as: value=45 unit=°C
